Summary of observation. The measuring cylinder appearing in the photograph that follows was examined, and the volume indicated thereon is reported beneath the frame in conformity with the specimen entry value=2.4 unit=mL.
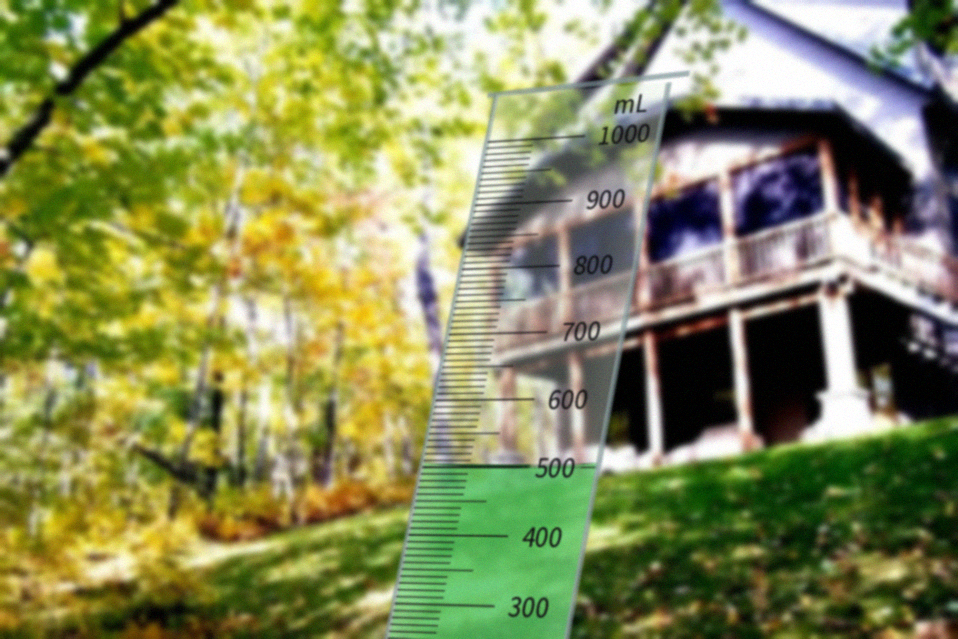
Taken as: value=500 unit=mL
